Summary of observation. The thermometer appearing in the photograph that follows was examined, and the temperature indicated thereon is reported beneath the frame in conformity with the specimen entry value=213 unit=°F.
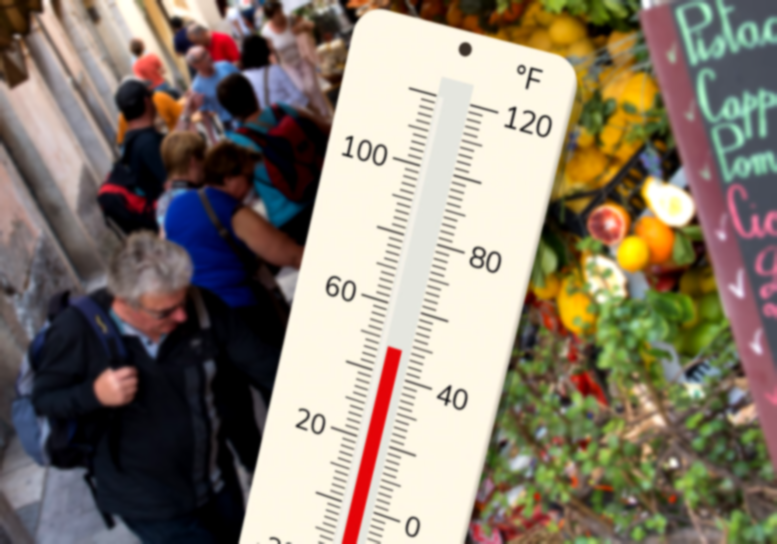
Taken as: value=48 unit=°F
